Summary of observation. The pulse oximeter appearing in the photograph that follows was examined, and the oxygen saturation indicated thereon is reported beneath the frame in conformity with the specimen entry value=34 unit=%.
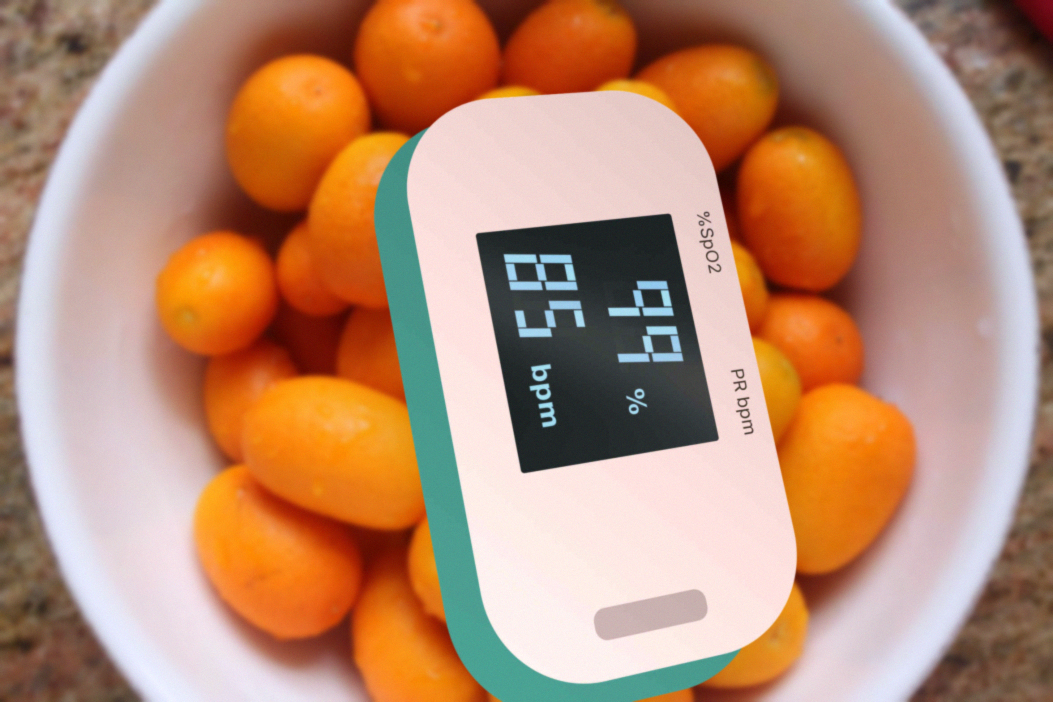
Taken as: value=99 unit=%
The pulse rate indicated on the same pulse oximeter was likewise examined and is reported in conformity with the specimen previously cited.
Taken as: value=85 unit=bpm
